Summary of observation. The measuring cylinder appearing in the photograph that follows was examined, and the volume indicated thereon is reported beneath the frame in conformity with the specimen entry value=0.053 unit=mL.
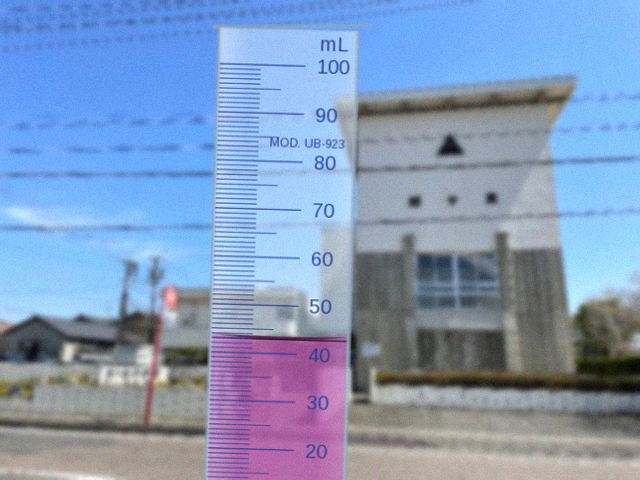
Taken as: value=43 unit=mL
